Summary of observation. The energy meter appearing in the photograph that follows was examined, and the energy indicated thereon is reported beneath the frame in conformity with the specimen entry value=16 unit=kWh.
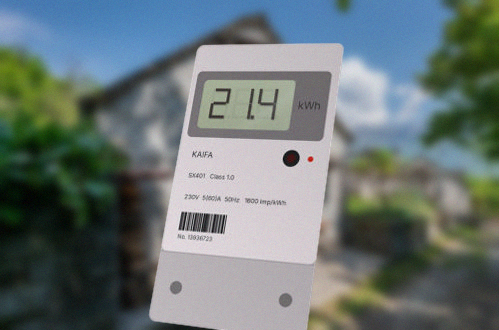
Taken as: value=21.4 unit=kWh
